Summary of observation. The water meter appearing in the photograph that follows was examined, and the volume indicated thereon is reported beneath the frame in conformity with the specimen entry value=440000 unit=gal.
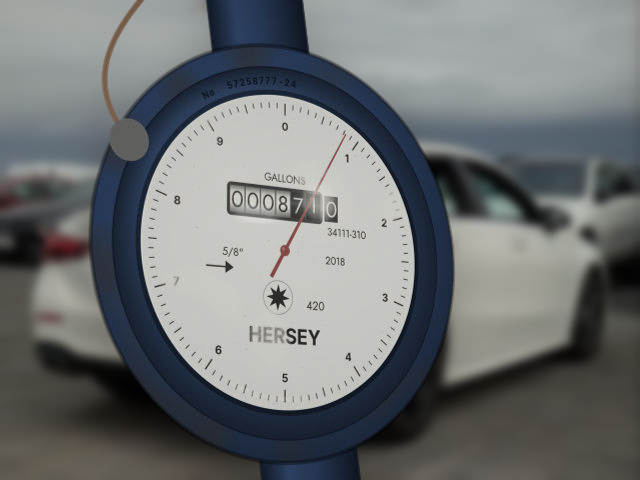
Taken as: value=8710.8 unit=gal
